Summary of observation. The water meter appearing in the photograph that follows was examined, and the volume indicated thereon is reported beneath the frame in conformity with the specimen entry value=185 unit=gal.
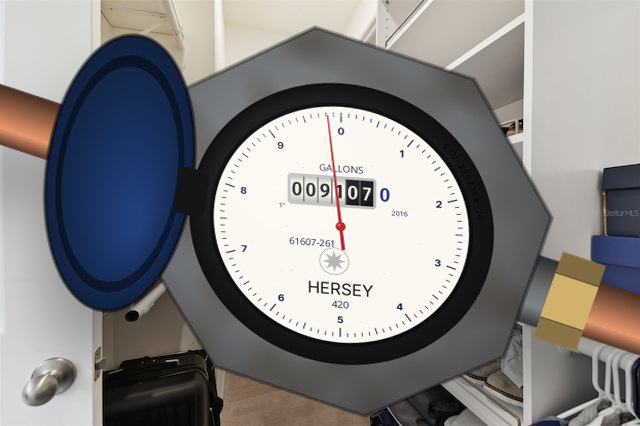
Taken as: value=91069.8 unit=gal
